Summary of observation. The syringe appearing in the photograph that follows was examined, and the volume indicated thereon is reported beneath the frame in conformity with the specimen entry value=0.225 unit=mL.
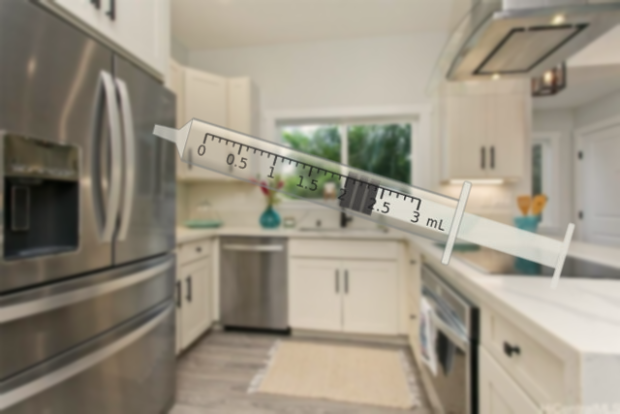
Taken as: value=2 unit=mL
